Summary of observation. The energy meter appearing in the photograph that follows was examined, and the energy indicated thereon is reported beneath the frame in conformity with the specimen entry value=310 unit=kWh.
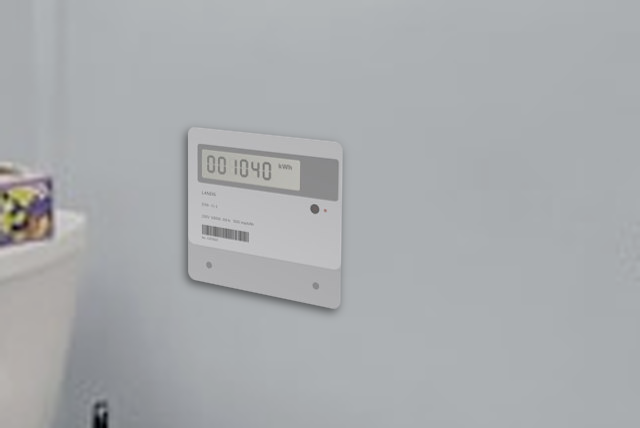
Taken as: value=1040 unit=kWh
